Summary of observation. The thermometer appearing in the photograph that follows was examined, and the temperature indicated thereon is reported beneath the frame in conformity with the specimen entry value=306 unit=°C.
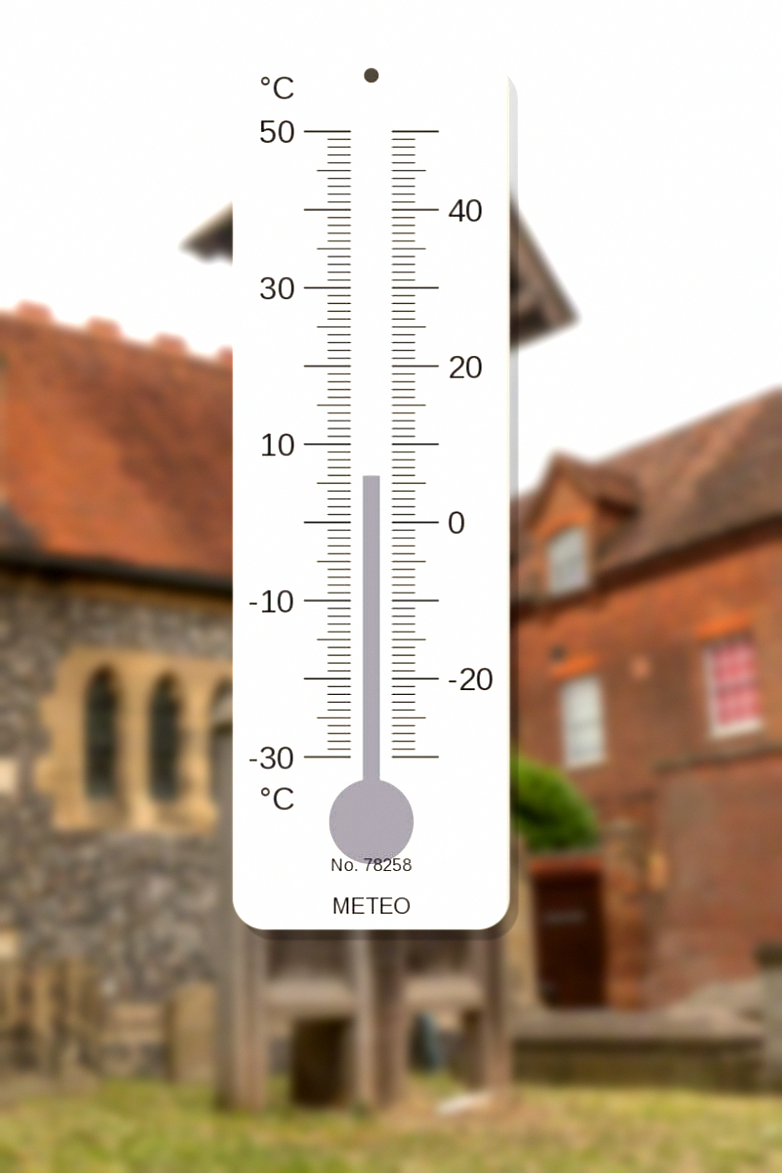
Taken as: value=6 unit=°C
